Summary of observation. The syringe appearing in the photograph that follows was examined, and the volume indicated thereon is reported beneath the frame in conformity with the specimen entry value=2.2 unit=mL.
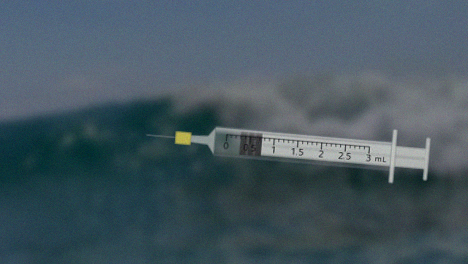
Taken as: value=0.3 unit=mL
